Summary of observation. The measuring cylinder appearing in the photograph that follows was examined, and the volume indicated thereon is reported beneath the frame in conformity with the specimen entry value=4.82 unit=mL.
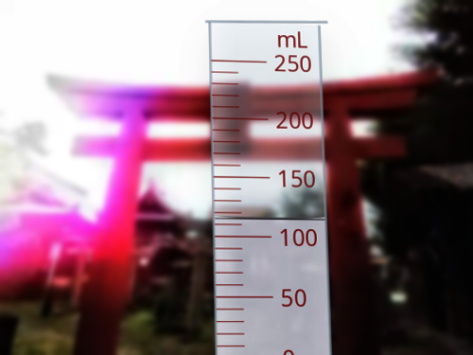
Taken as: value=115 unit=mL
